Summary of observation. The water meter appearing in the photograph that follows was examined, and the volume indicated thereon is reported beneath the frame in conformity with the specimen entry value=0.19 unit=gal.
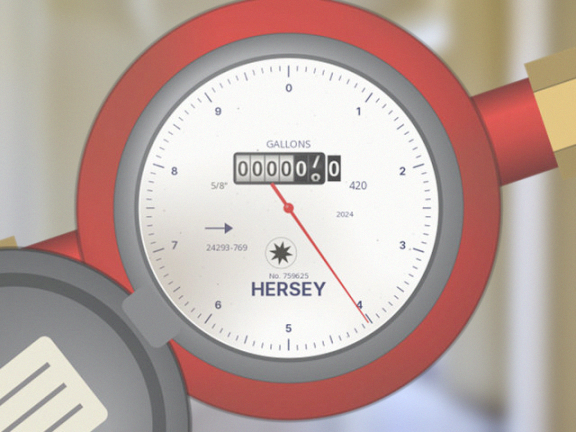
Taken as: value=74.0 unit=gal
